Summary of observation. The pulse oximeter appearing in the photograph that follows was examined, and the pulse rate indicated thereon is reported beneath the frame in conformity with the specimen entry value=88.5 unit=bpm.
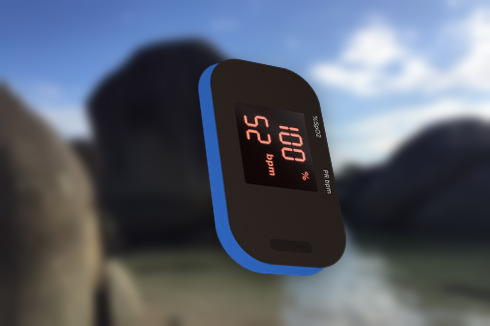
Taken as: value=52 unit=bpm
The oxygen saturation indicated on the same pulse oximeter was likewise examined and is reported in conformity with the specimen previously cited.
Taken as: value=100 unit=%
